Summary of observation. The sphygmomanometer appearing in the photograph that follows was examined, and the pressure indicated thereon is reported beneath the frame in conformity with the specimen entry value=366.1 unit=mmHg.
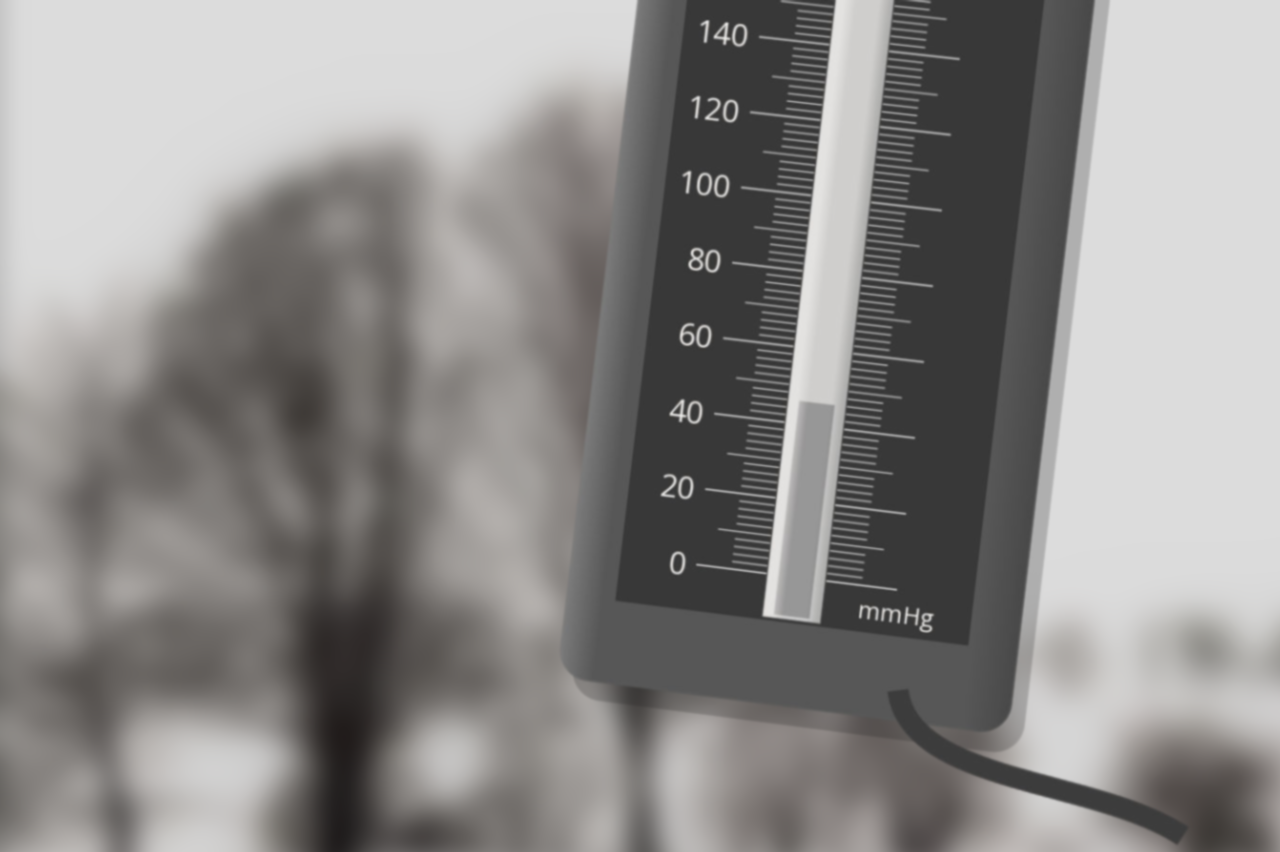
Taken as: value=46 unit=mmHg
